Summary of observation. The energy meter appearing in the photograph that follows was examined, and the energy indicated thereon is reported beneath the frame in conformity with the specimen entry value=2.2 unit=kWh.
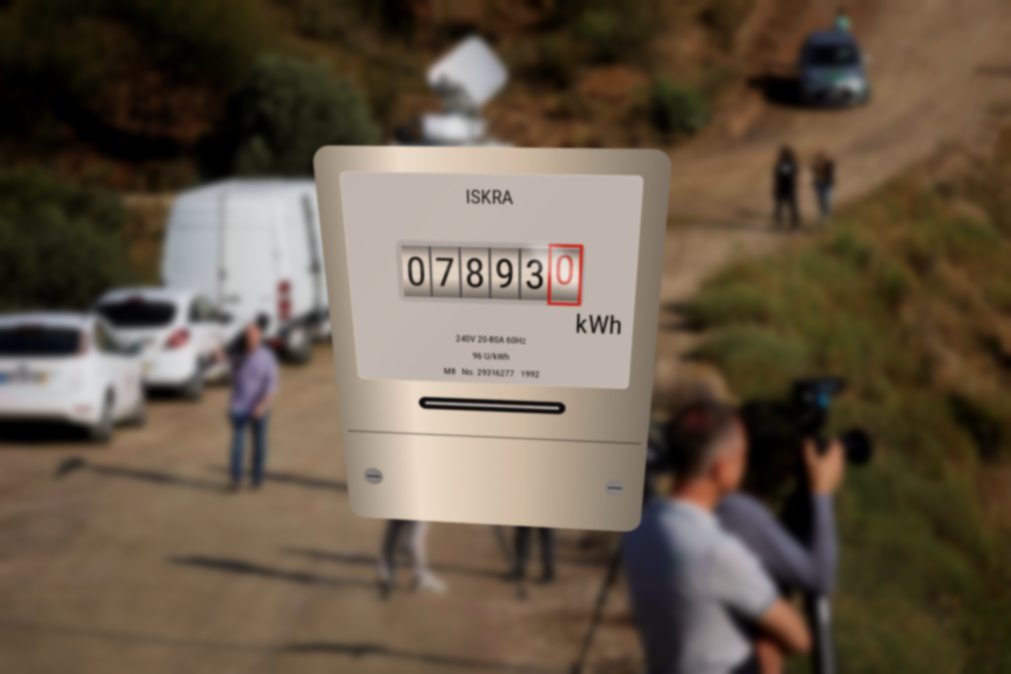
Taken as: value=7893.0 unit=kWh
